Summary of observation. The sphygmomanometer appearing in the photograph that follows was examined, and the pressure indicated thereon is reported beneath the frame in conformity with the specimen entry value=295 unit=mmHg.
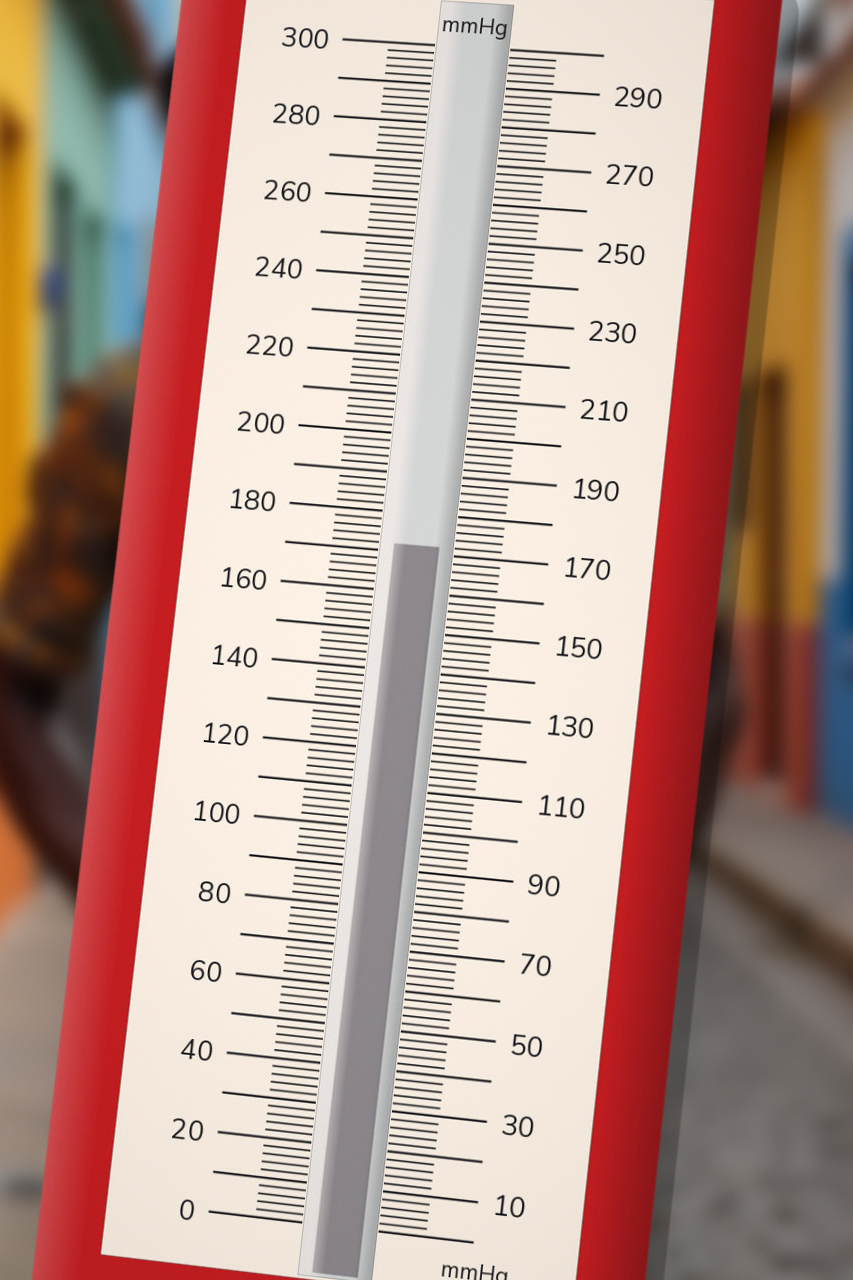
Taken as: value=172 unit=mmHg
